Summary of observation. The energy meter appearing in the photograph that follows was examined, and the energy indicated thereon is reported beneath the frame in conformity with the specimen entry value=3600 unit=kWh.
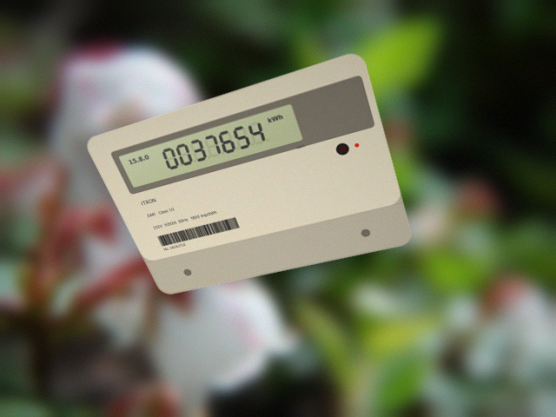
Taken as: value=37654 unit=kWh
